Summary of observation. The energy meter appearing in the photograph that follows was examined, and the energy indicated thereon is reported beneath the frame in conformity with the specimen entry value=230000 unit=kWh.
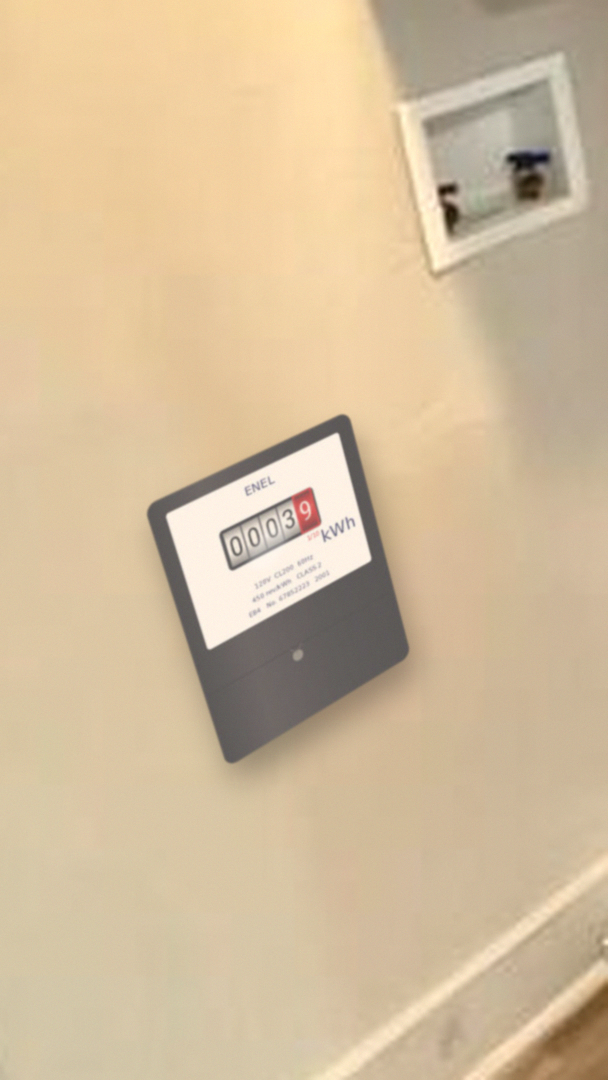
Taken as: value=3.9 unit=kWh
